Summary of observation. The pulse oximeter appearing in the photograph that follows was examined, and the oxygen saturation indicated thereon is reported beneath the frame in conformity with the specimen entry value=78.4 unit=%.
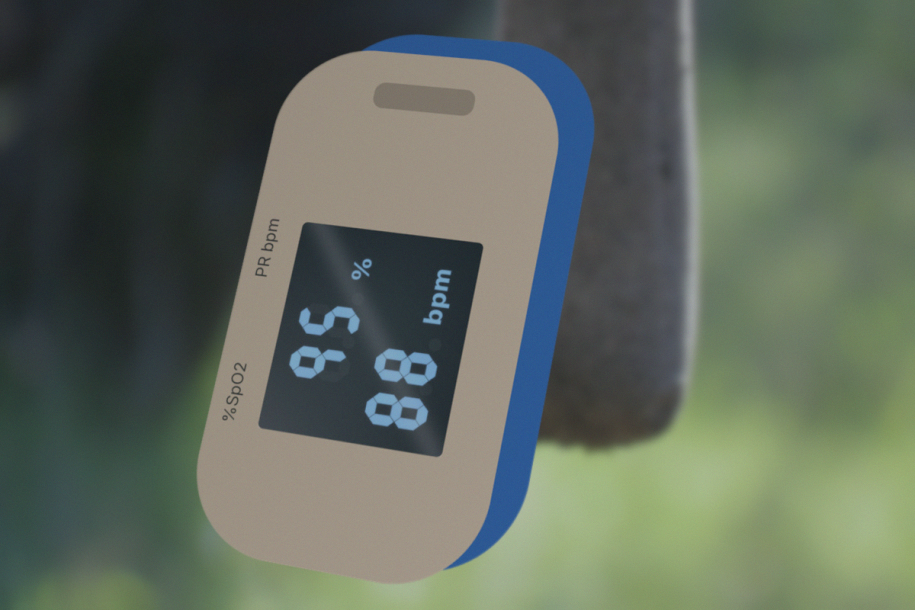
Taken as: value=95 unit=%
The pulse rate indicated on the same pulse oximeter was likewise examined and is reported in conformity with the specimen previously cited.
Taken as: value=88 unit=bpm
